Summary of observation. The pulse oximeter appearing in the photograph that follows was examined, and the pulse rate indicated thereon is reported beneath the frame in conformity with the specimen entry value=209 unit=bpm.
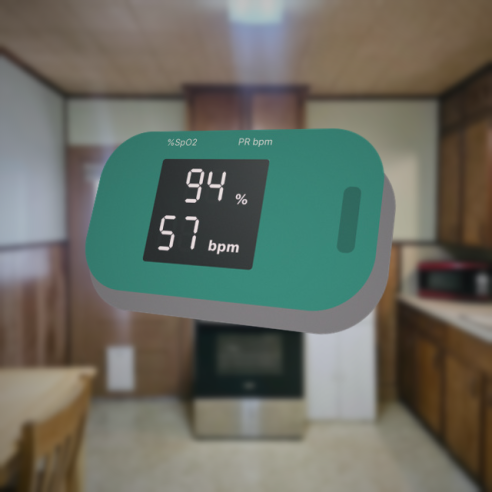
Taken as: value=57 unit=bpm
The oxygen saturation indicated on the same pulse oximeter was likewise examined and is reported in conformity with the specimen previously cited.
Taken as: value=94 unit=%
